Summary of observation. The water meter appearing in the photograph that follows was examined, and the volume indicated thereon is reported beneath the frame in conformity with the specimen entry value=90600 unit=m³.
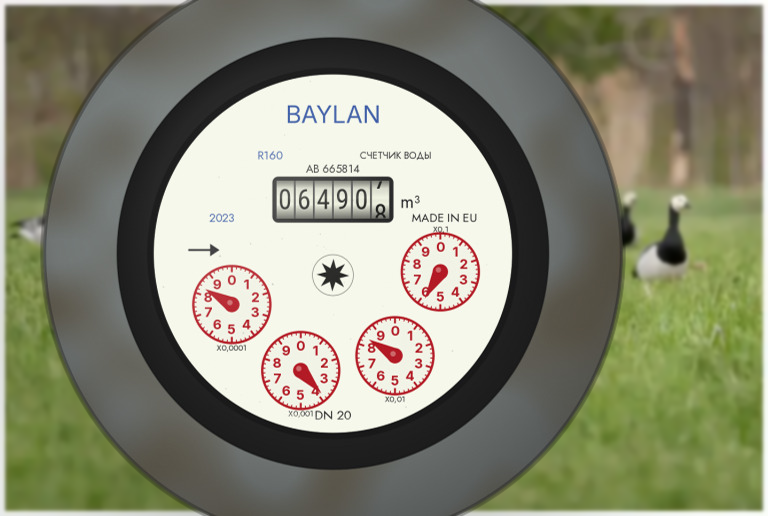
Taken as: value=64907.5838 unit=m³
